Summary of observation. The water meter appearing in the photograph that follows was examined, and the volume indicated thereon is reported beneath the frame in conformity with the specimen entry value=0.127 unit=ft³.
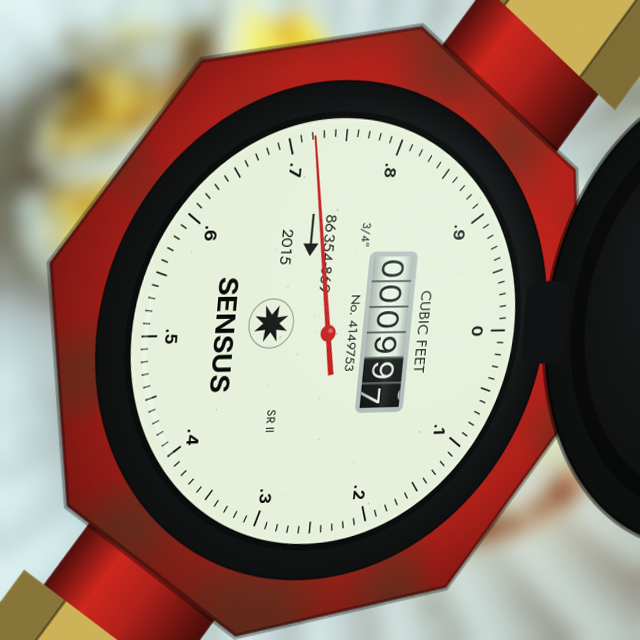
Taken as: value=996.72 unit=ft³
